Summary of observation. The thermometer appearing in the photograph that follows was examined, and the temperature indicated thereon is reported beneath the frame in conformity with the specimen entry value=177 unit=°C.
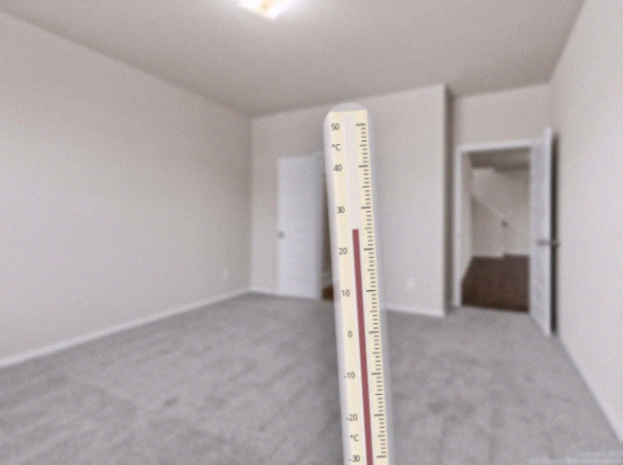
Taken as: value=25 unit=°C
